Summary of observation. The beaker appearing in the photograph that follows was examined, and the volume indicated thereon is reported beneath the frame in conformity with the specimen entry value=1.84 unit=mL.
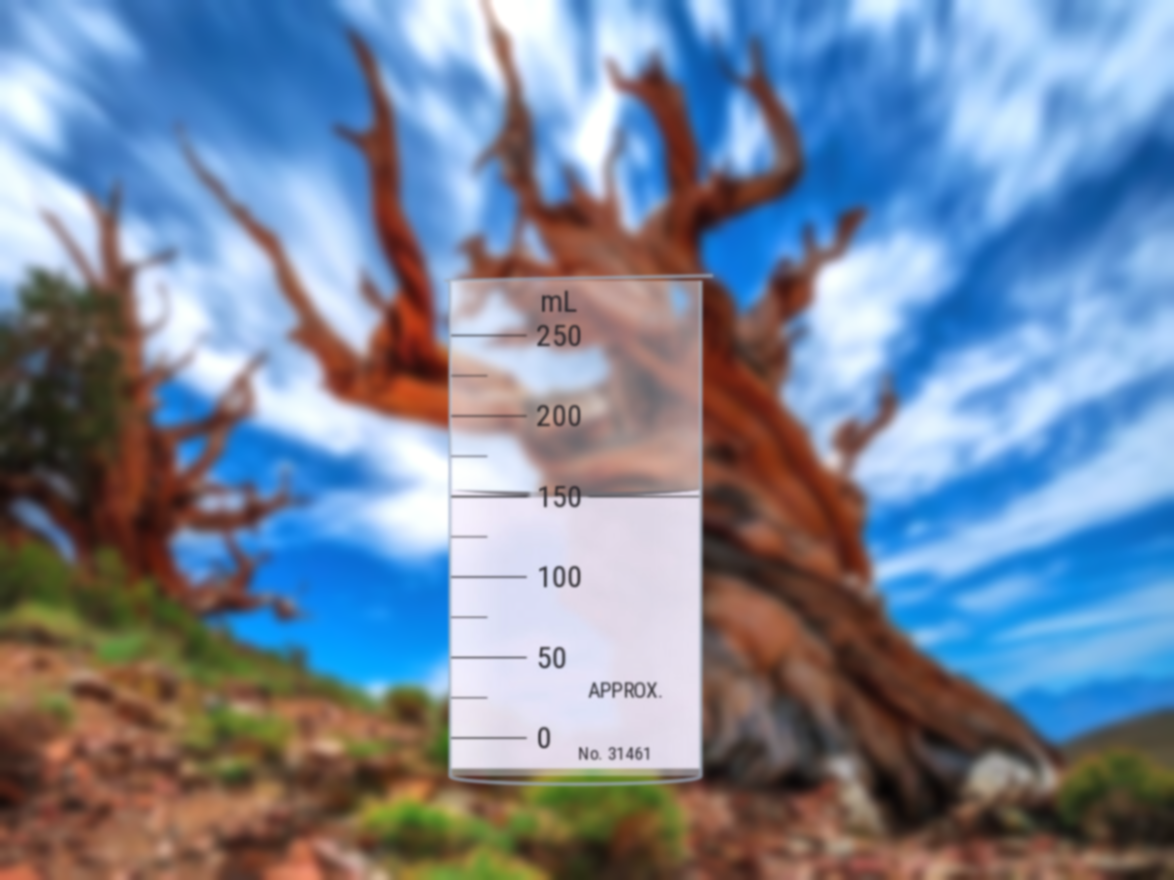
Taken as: value=150 unit=mL
